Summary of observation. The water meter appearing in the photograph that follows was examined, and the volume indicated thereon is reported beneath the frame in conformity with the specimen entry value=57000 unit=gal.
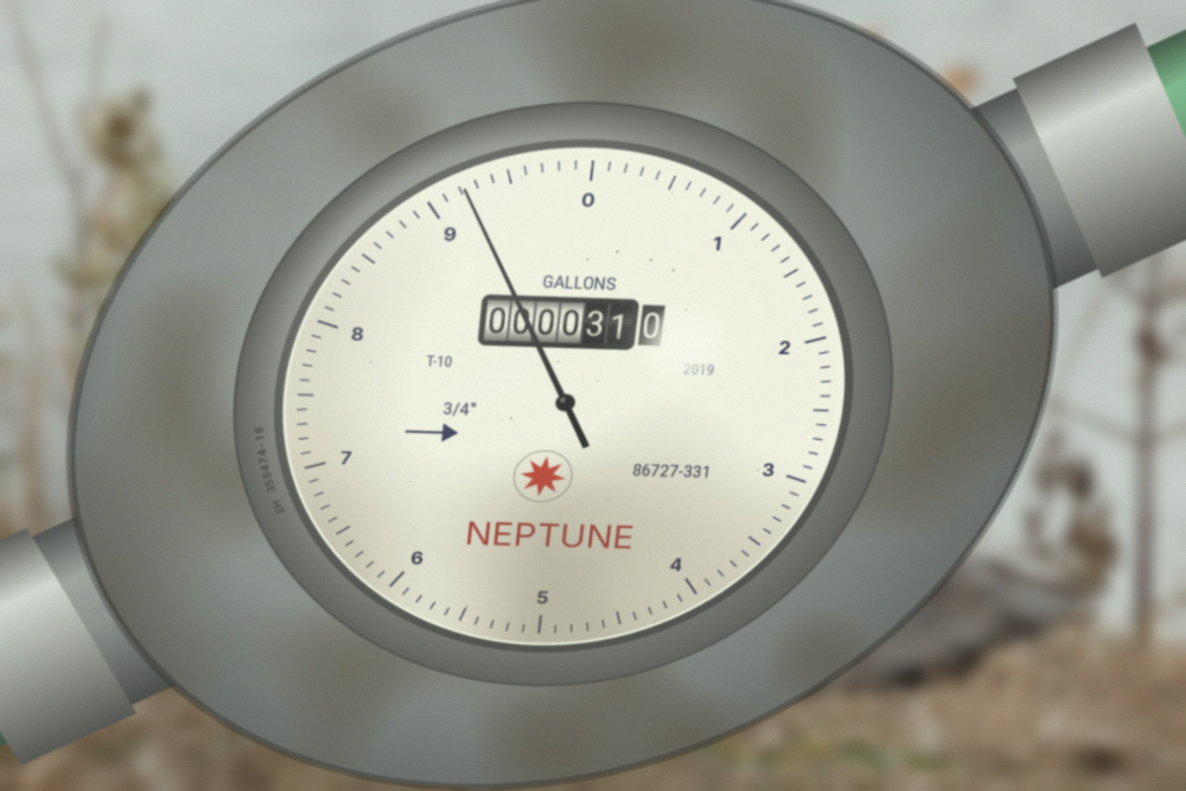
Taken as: value=309.2 unit=gal
